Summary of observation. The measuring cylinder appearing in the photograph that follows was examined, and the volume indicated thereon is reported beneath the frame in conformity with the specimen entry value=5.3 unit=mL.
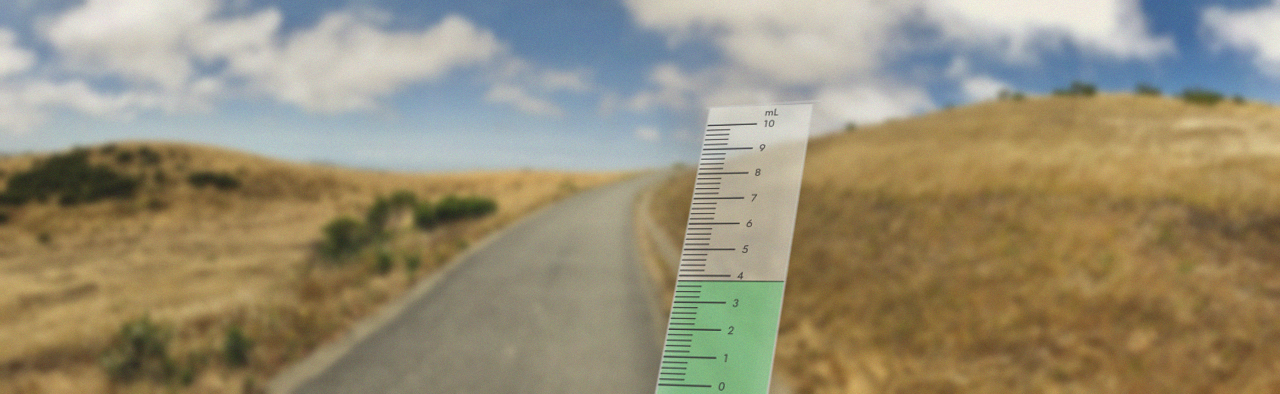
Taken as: value=3.8 unit=mL
